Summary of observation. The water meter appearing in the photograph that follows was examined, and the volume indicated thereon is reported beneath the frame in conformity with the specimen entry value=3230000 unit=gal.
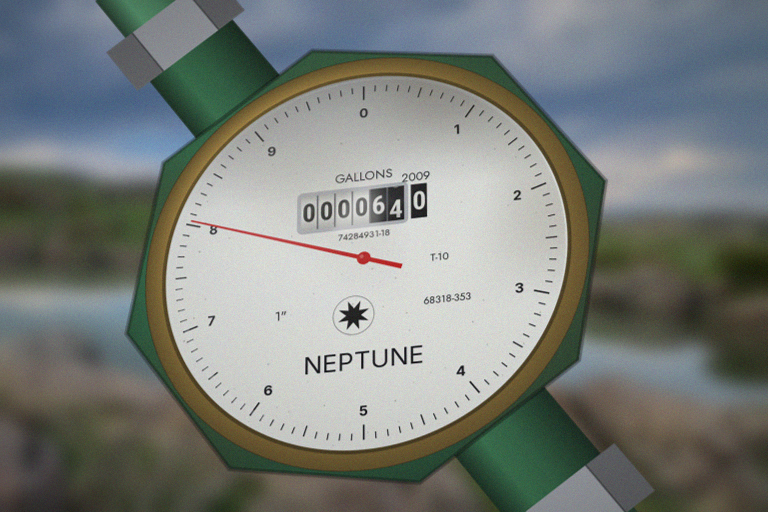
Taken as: value=638.0 unit=gal
